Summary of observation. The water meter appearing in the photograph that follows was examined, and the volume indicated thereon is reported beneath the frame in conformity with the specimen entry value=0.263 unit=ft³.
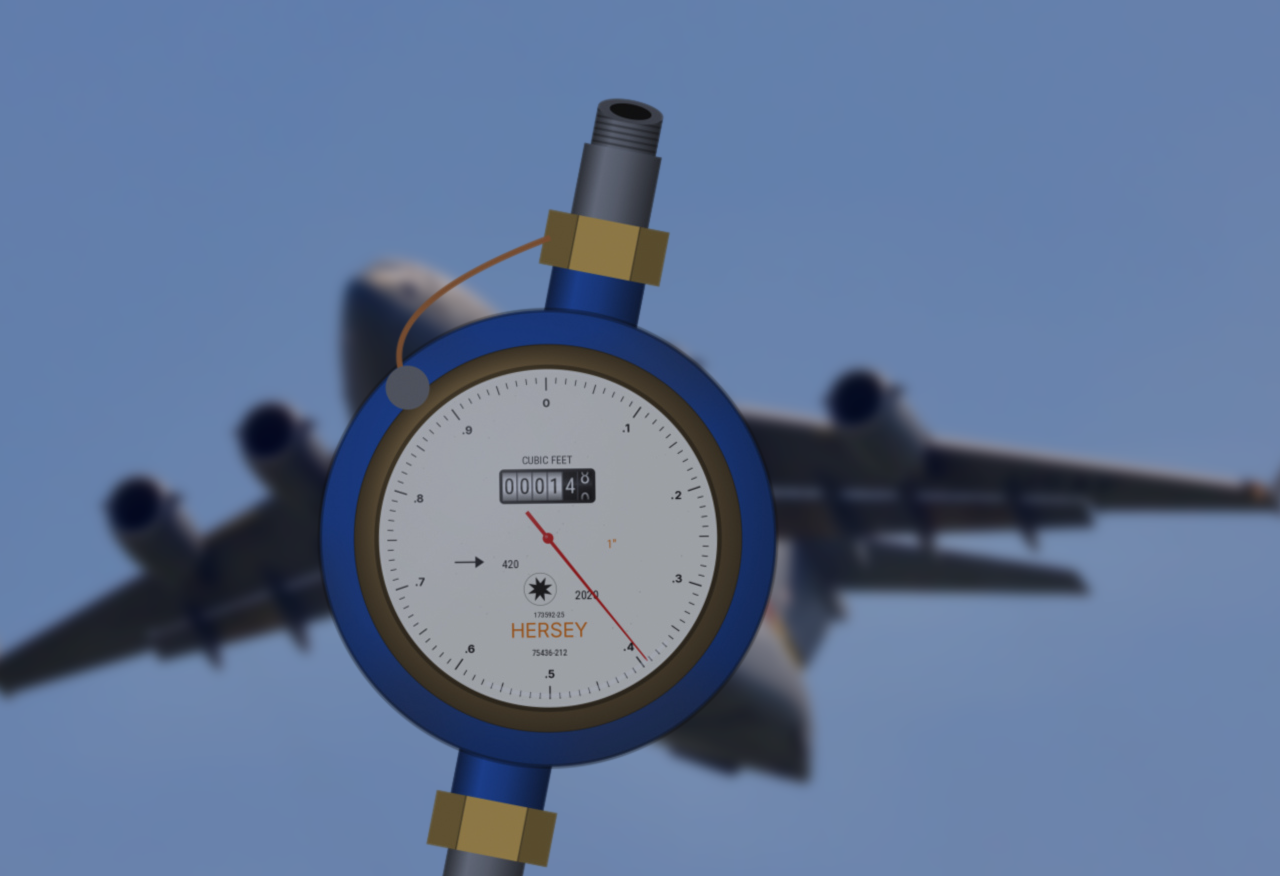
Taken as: value=148.39 unit=ft³
